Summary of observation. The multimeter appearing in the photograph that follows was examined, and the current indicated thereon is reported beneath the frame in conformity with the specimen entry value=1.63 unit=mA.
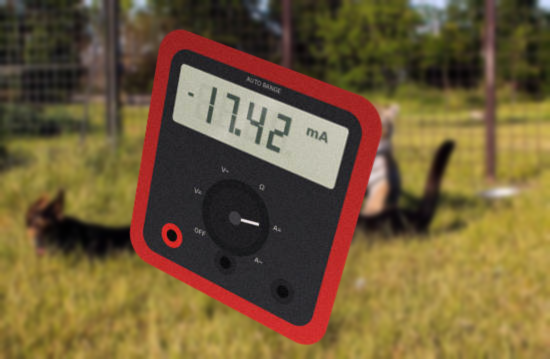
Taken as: value=-17.42 unit=mA
